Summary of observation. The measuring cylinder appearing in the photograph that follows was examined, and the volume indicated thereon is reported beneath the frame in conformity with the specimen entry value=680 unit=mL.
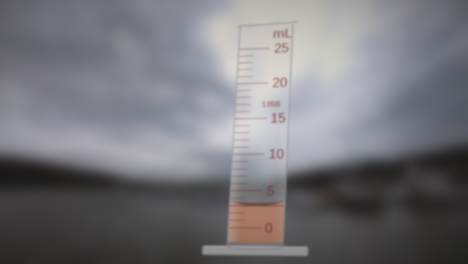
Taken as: value=3 unit=mL
